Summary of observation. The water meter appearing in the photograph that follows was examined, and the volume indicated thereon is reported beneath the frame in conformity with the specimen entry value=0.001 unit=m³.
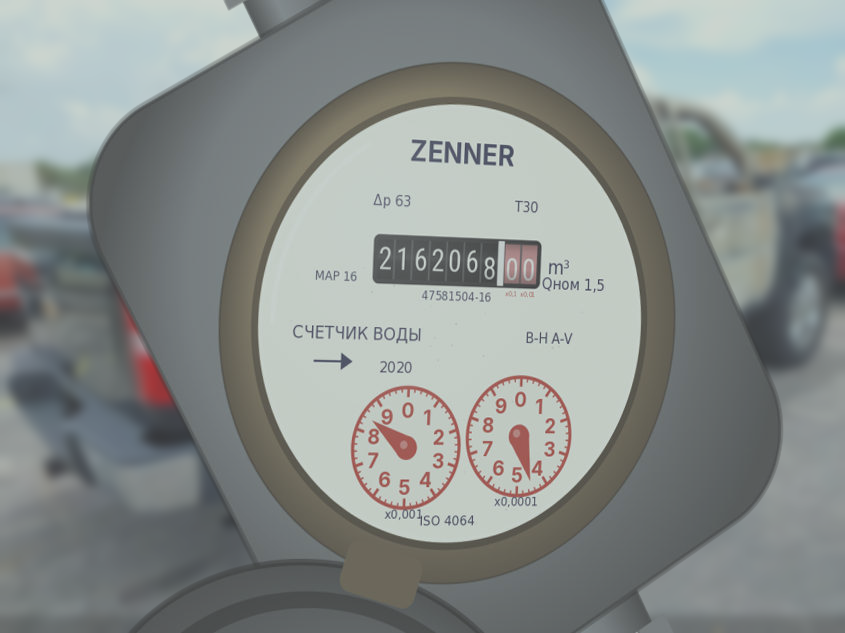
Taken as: value=2162067.9984 unit=m³
